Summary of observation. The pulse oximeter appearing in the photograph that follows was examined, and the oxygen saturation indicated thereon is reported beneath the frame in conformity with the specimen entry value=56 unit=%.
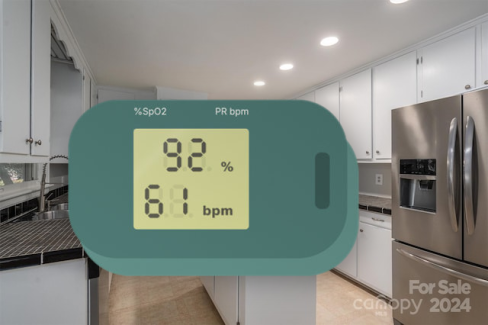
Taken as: value=92 unit=%
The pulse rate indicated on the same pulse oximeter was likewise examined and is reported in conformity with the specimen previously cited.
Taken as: value=61 unit=bpm
